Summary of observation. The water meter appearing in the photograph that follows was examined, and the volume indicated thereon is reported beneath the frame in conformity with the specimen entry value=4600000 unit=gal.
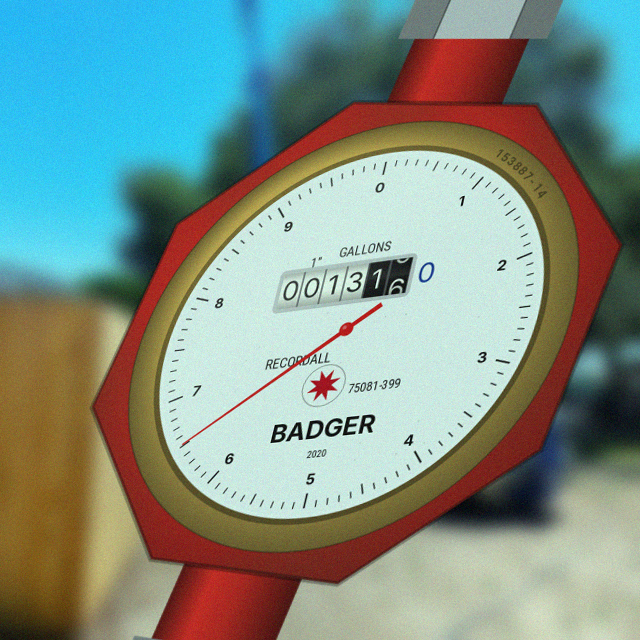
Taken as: value=13156.5 unit=gal
